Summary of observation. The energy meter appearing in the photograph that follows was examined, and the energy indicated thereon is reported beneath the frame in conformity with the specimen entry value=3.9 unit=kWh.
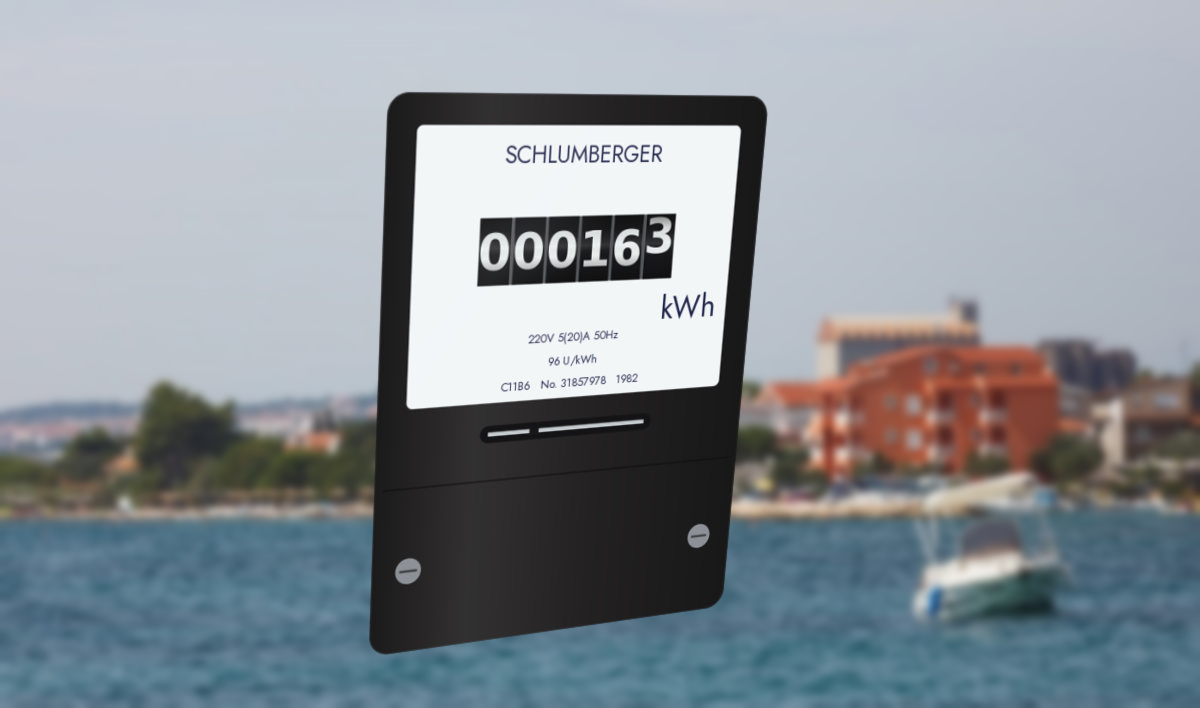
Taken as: value=163 unit=kWh
